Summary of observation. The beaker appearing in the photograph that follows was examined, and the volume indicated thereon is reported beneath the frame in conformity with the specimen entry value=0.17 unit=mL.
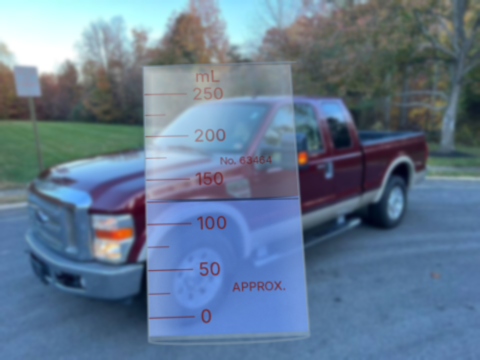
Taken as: value=125 unit=mL
